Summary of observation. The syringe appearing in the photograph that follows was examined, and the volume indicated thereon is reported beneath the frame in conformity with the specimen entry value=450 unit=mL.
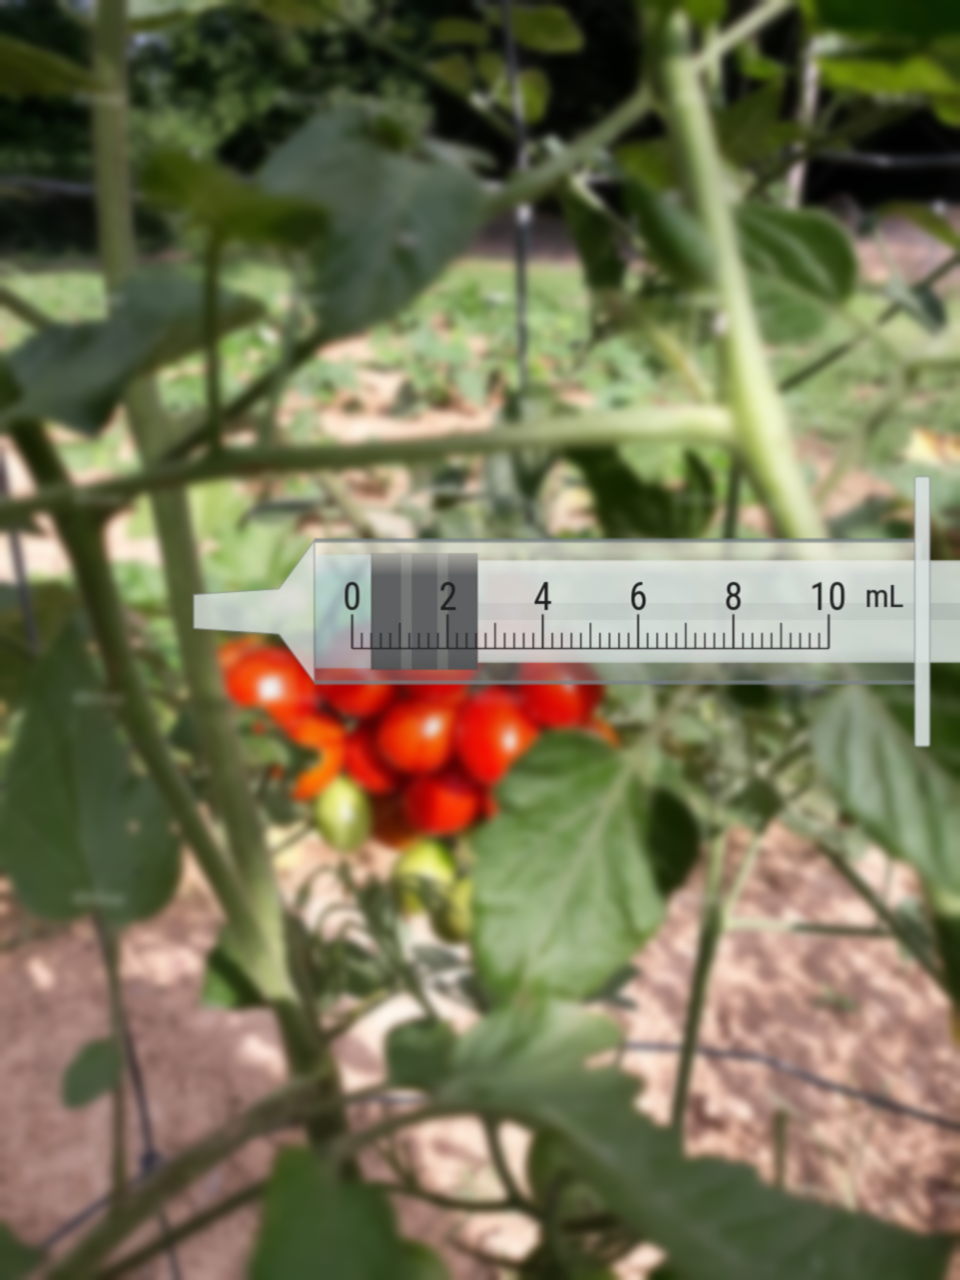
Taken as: value=0.4 unit=mL
